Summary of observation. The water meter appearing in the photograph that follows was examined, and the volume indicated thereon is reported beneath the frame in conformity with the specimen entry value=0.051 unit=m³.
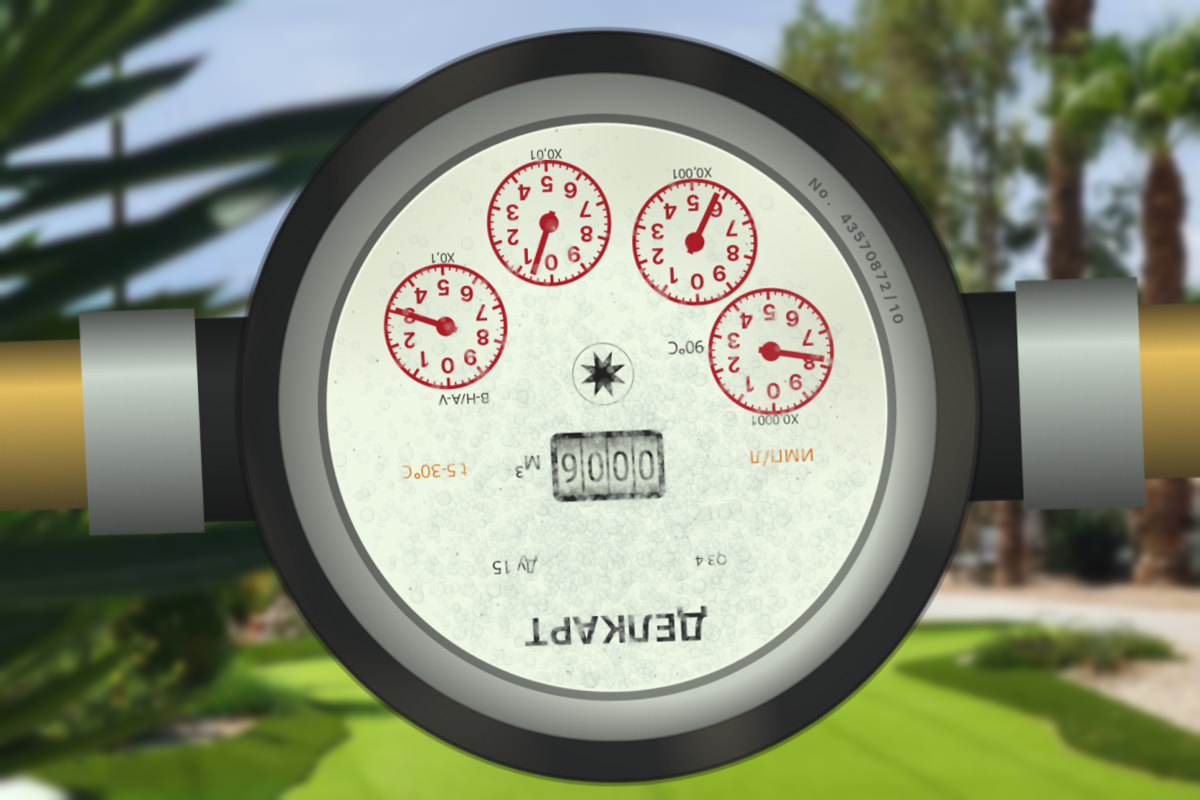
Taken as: value=6.3057 unit=m³
